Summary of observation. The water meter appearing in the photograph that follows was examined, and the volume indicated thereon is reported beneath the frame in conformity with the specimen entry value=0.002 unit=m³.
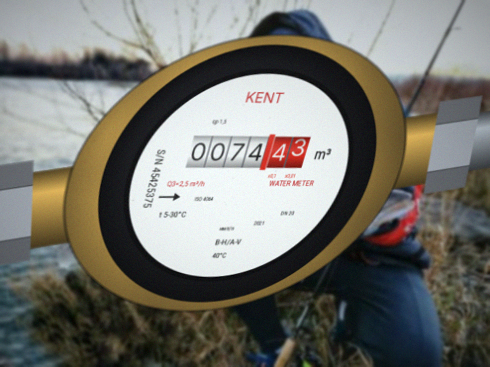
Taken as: value=74.43 unit=m³
